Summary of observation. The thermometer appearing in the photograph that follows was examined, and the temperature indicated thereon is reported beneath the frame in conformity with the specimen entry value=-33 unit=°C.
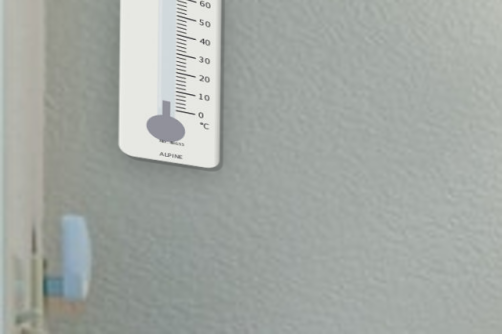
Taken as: value=4 unit=°C
